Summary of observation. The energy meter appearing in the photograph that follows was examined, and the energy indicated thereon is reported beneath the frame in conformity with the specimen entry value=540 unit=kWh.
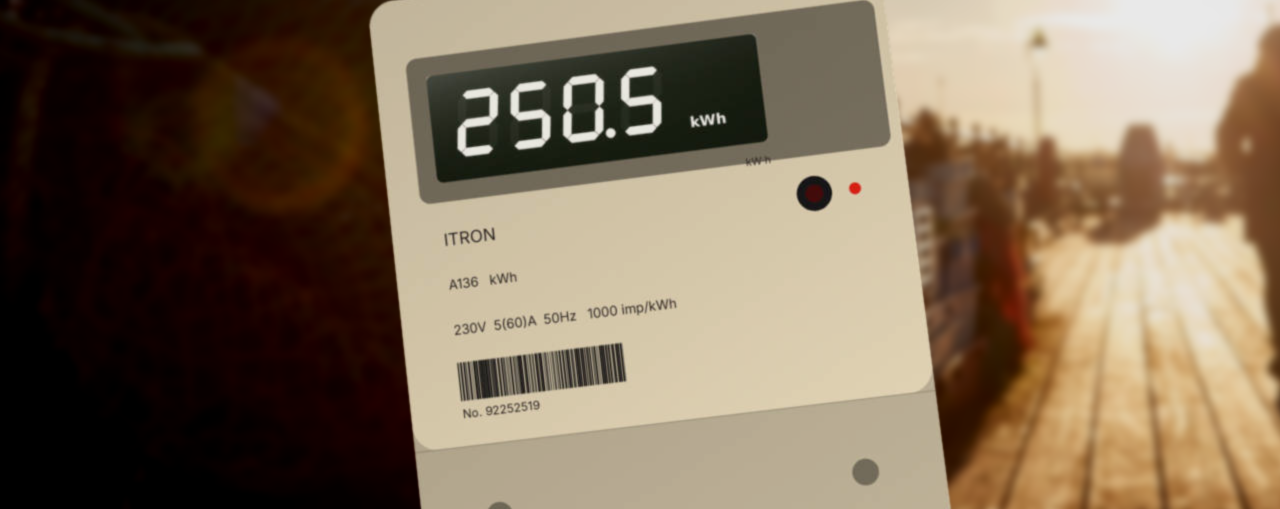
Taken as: value=250.5 unit=kWh
